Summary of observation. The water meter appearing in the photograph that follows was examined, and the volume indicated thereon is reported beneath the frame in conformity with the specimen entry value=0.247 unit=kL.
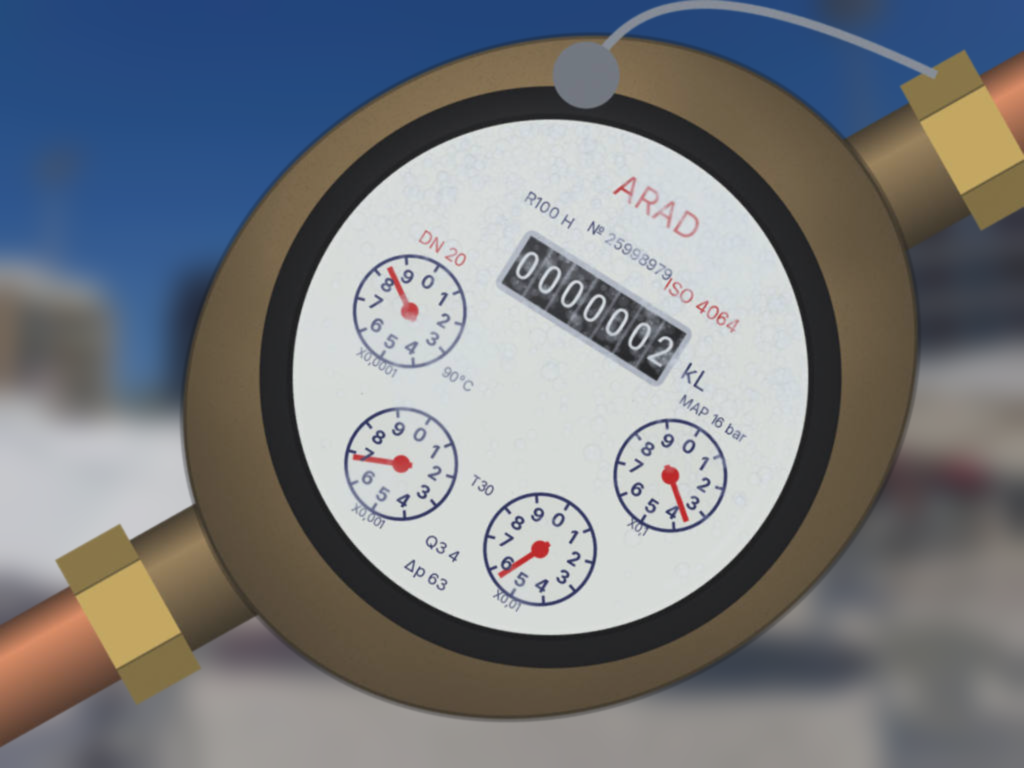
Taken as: value=2.3568 unit=kL
